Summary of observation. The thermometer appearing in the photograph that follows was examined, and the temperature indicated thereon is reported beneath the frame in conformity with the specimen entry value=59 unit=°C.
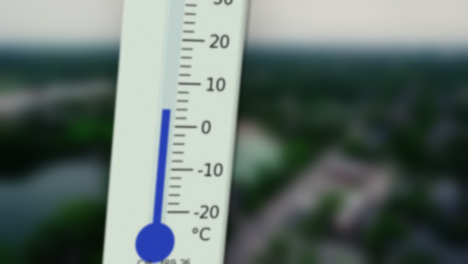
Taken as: value=4 unit=°C
